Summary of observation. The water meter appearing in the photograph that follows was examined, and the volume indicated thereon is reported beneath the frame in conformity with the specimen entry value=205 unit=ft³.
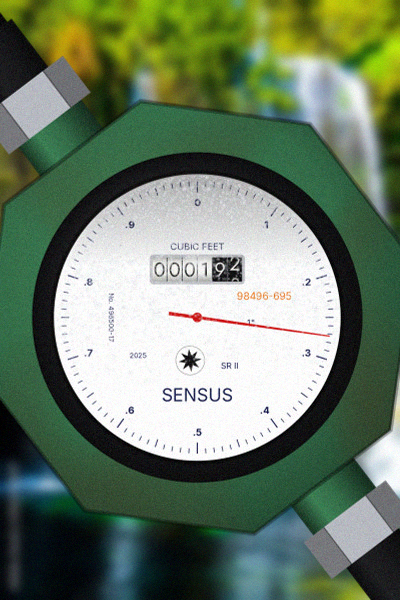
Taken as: value=192.27 unit=ft³
